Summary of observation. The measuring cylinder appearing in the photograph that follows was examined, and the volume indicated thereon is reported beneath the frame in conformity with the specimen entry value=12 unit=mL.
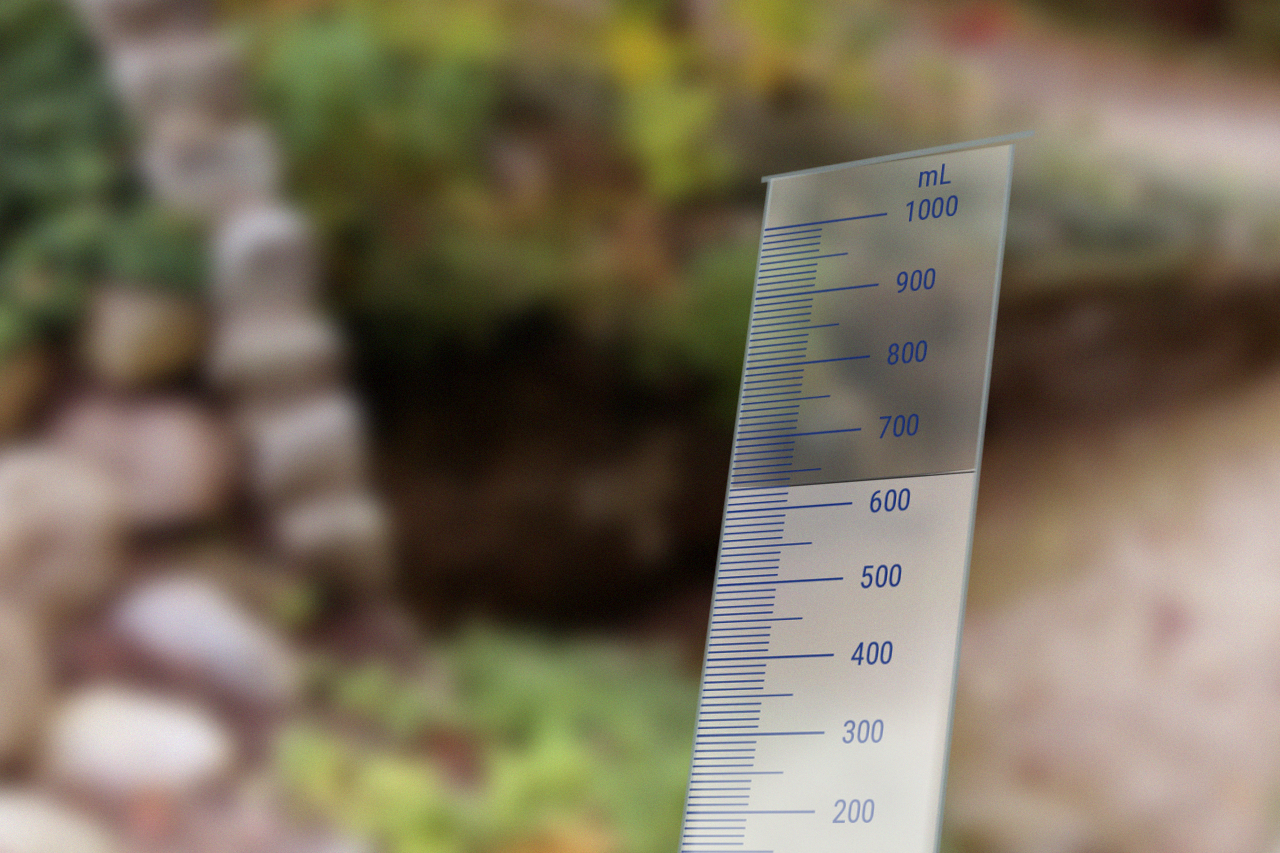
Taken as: value=630 unit=mL
